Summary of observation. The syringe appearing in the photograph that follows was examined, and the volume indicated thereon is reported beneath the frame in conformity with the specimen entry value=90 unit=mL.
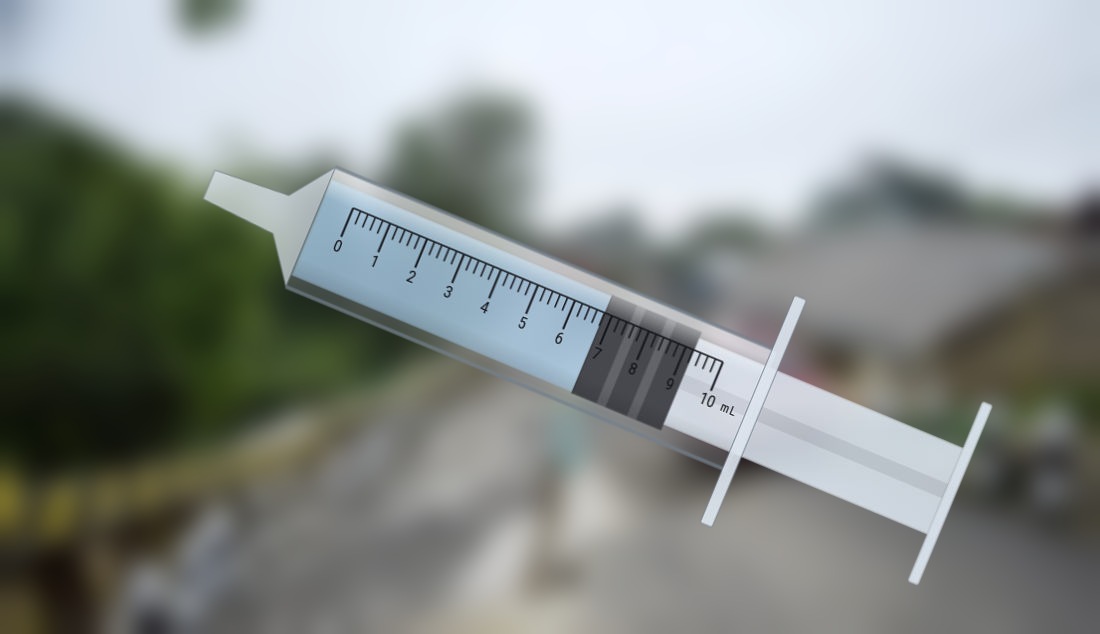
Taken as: value=6.8 unit=mL
